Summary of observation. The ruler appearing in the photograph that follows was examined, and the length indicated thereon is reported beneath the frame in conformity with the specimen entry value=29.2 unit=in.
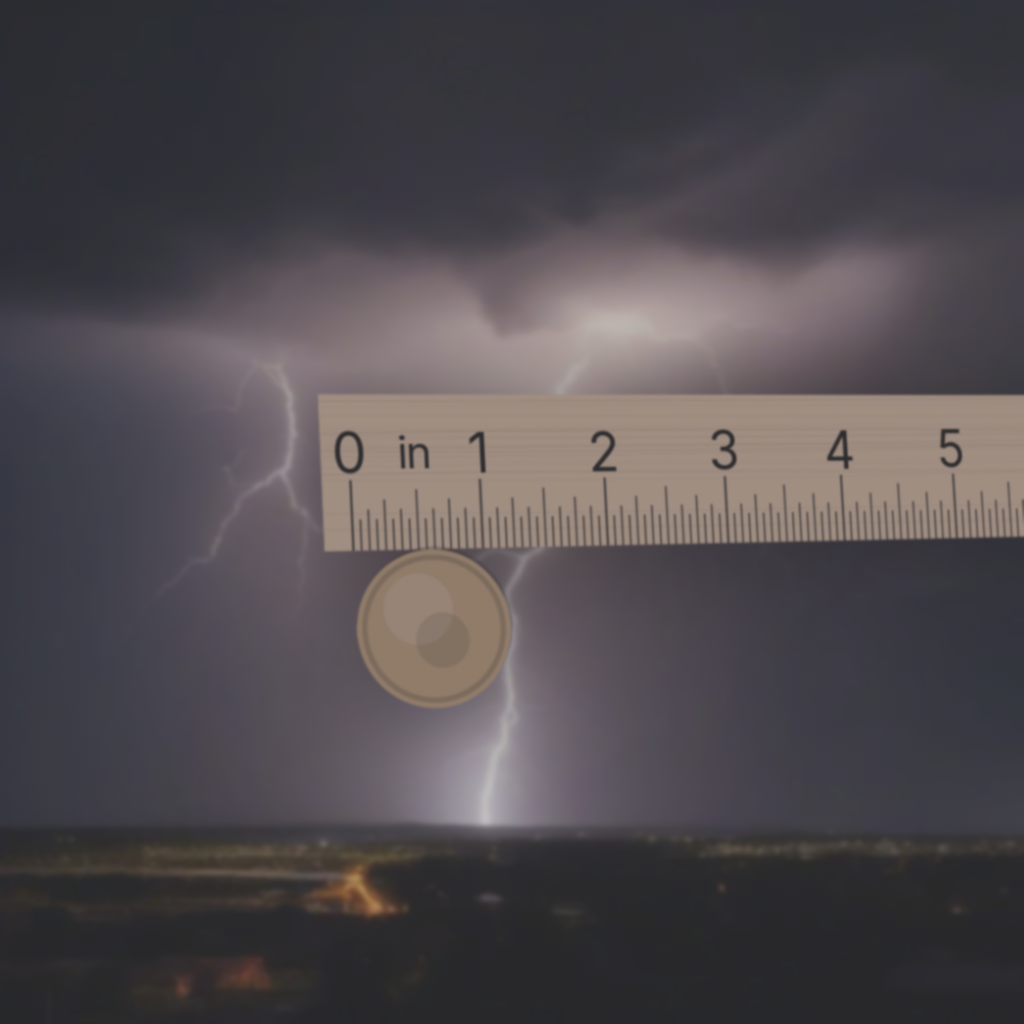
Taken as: value=1.1875 unit=in
